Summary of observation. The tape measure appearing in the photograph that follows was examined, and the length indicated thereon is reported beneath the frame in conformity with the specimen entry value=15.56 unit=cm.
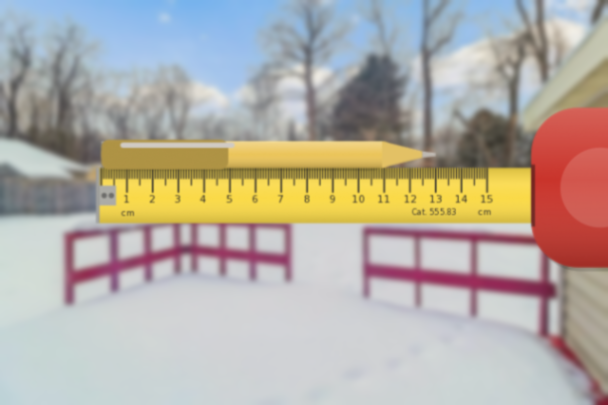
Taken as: value=13 unit=cm
